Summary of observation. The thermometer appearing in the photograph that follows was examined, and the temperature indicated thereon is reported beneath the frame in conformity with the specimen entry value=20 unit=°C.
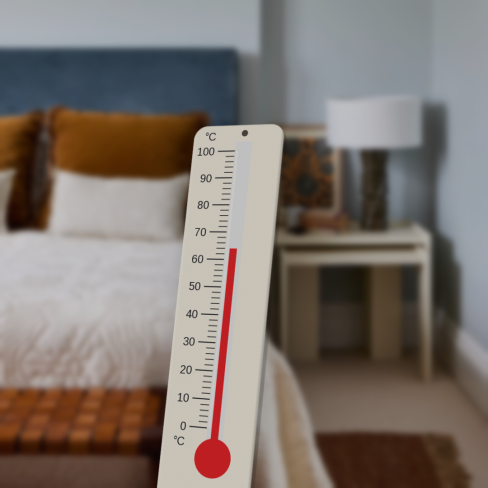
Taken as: value=64 unit=°C
